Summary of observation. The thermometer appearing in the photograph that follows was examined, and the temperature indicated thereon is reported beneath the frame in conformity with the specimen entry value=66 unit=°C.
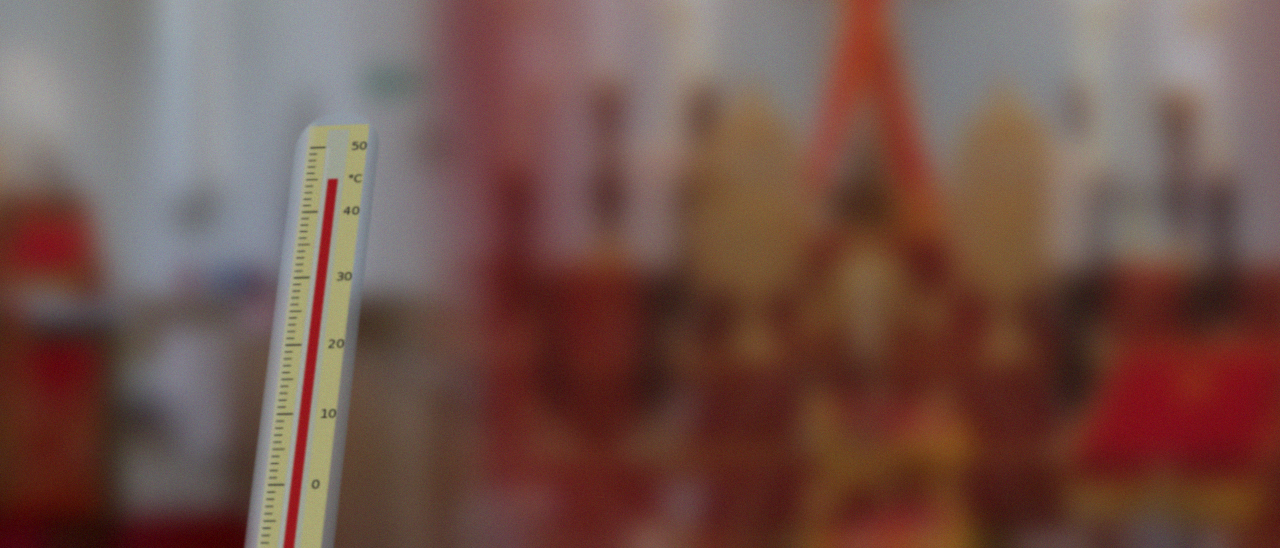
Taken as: value=45 unit=°C
